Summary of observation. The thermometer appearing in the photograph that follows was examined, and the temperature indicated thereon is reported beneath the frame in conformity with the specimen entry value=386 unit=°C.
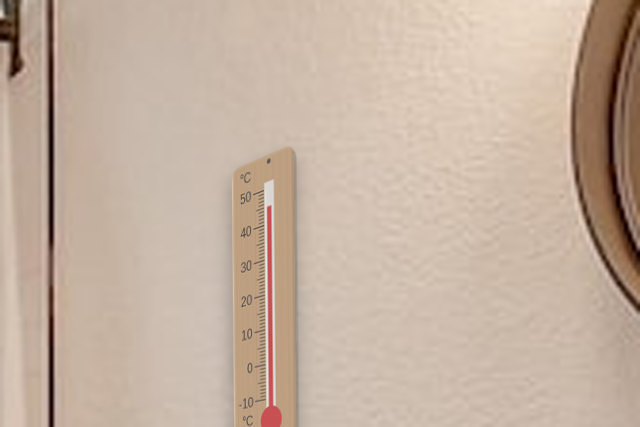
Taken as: value=45 unit=°C
